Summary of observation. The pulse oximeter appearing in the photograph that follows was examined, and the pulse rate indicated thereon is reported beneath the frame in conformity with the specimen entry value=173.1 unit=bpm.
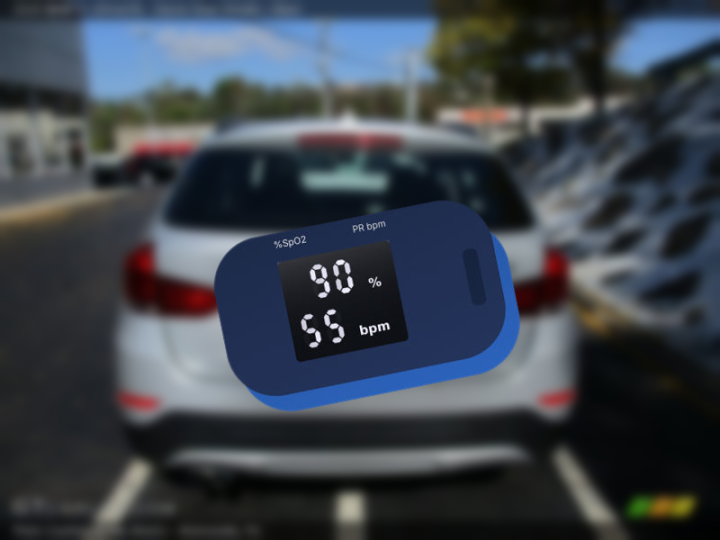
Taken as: value=55 unit=bpm
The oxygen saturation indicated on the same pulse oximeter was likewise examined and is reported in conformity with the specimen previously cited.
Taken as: value=90 unit=%
